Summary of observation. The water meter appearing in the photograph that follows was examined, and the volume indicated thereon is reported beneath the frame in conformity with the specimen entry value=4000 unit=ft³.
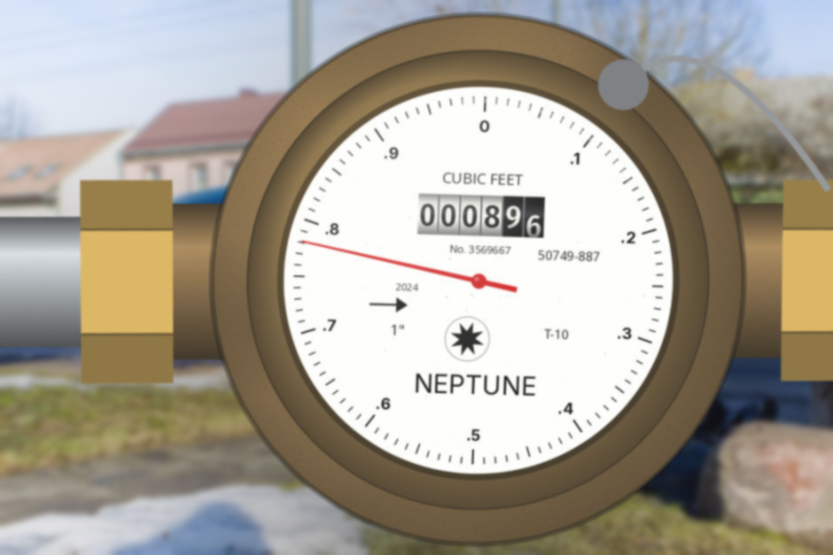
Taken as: value=895.78 unit=ft³
